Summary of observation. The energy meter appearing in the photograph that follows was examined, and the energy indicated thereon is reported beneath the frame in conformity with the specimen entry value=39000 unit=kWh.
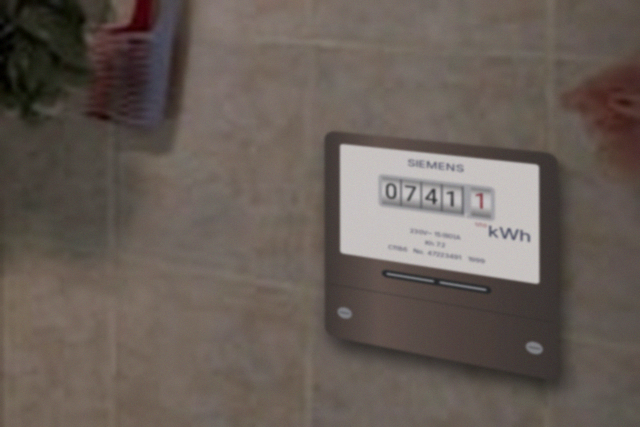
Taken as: value=741.1 unit=kWh
